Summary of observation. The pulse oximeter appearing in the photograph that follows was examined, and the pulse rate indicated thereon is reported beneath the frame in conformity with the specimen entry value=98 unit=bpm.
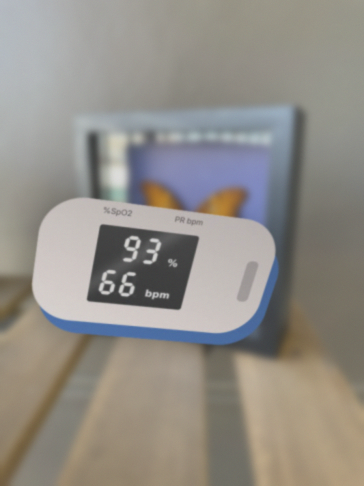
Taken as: value=66 unit=bpm
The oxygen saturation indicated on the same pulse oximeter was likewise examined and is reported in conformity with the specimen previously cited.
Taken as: value=93 unit=%
